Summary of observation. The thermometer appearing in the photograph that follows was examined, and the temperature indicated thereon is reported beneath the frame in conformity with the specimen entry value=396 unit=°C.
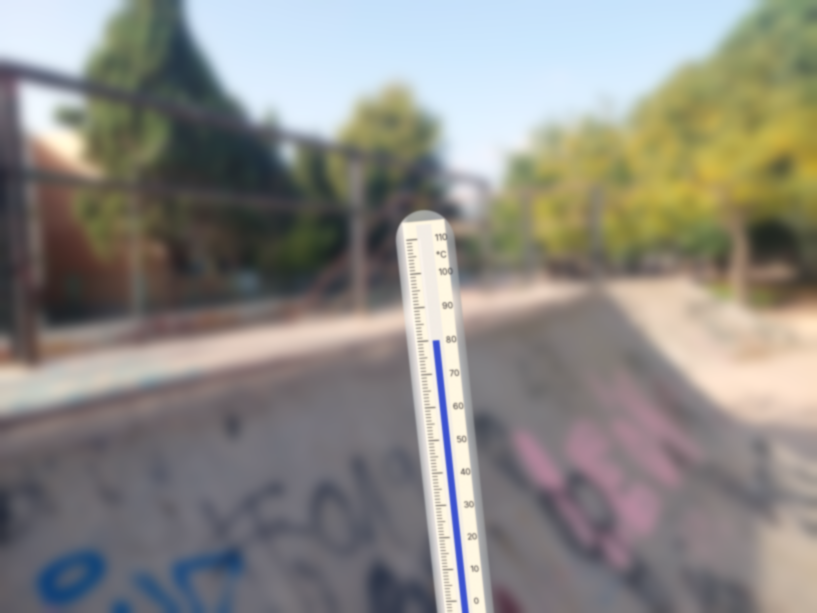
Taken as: value=80 unit=°C
